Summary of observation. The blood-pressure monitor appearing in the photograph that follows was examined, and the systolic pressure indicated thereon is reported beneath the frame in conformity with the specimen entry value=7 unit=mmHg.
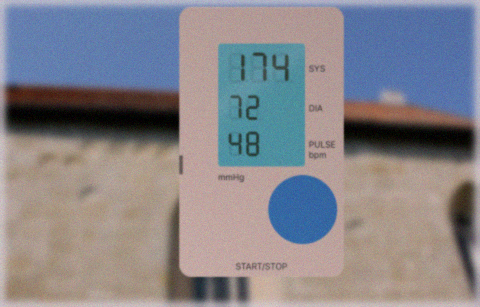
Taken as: value=174 unit=mmHg
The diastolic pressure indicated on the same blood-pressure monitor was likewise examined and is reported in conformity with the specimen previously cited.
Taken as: value=72 unit=mmHg
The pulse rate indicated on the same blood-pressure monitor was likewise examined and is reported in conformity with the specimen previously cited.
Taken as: value=48 unit=bpm
